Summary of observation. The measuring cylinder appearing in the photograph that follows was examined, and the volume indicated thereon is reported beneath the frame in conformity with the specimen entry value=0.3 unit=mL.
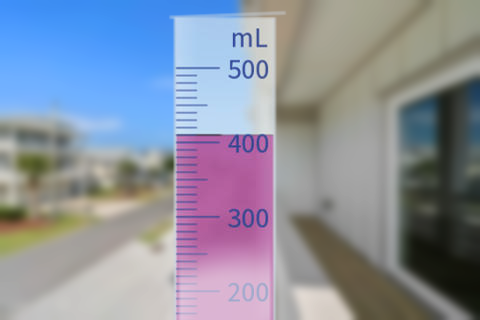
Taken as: value=410 unit=mL
